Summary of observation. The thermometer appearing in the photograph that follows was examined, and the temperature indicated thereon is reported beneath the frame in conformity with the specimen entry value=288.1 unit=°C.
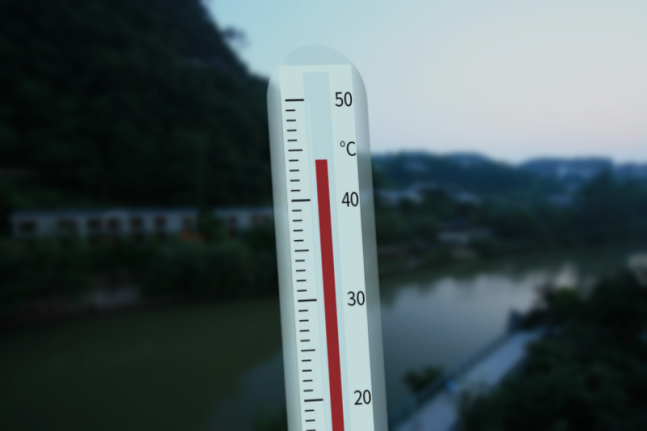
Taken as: value=44 unit=°C
